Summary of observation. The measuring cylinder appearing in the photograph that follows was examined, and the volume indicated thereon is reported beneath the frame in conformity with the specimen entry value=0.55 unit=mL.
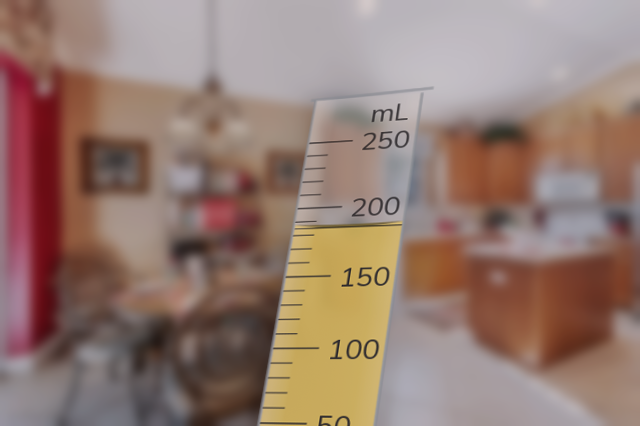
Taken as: value=185 unit=mL
